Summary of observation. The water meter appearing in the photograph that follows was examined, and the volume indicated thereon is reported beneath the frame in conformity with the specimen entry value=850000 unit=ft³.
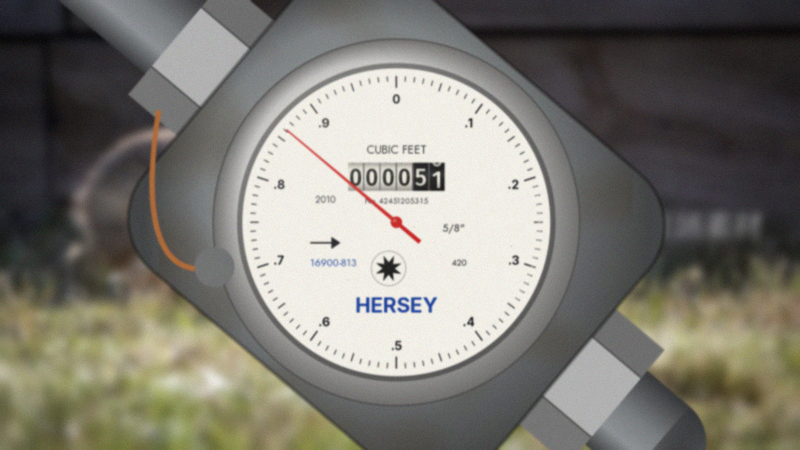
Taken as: value=50.86 unit=ft³
